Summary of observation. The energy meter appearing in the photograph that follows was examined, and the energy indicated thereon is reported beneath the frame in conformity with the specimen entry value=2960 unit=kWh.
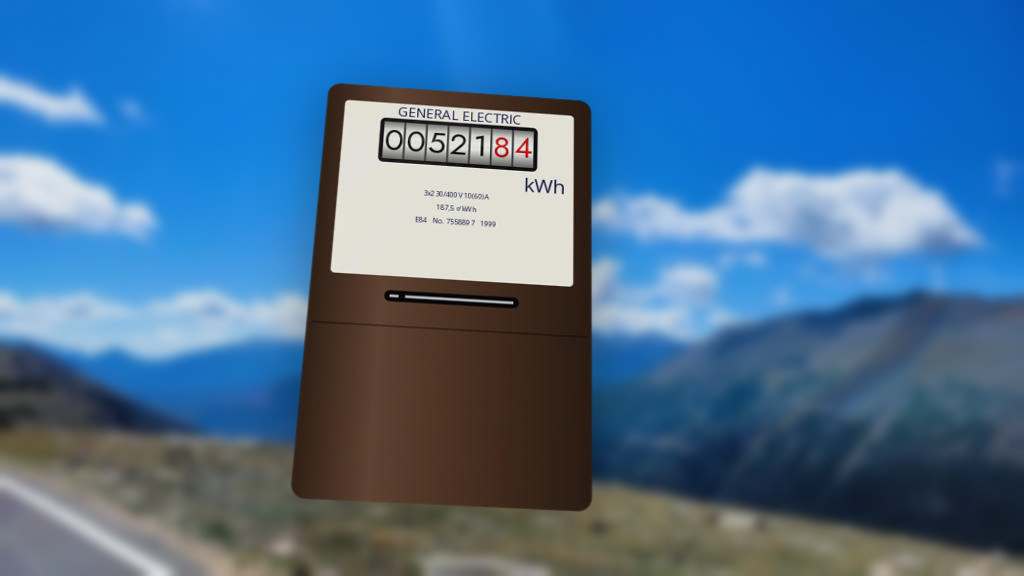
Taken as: value=521.84 unit=kWh
